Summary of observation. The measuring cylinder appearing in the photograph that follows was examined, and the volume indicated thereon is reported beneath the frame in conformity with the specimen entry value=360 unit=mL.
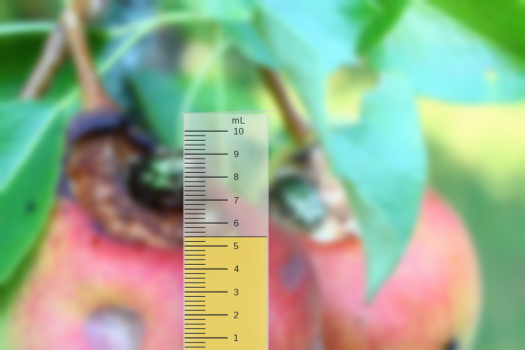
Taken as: value=5.4 unit=mL
